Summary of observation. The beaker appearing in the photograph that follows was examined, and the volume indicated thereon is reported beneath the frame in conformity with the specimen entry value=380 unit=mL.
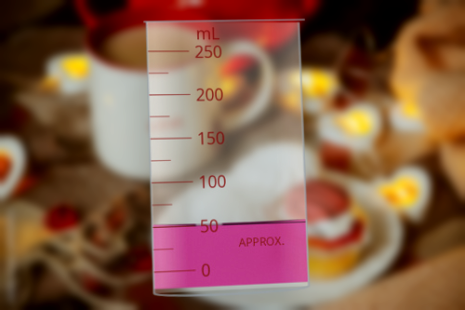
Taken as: value=50 unit=mL
